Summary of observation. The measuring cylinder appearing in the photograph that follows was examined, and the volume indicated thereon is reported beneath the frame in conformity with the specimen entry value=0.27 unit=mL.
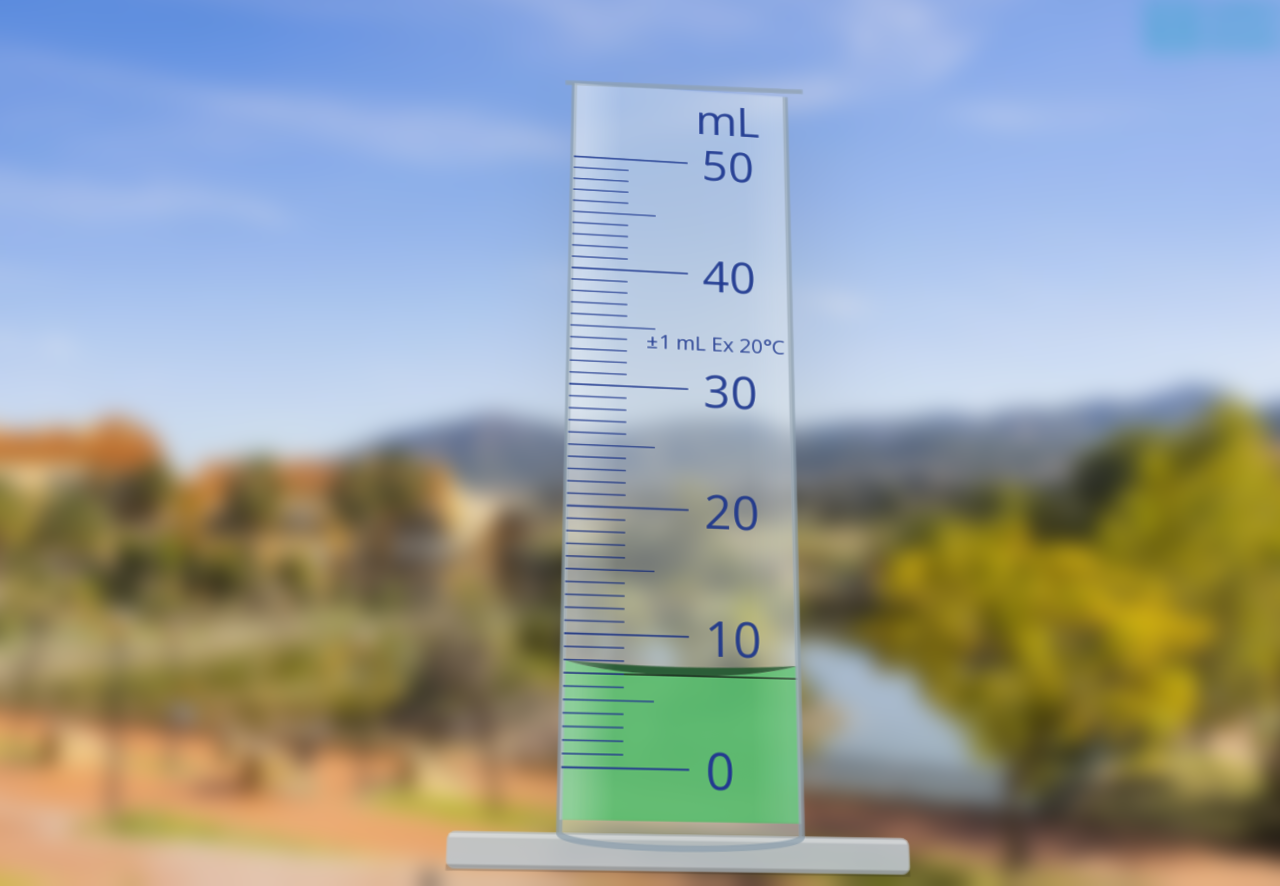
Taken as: value=7 unit=mL
